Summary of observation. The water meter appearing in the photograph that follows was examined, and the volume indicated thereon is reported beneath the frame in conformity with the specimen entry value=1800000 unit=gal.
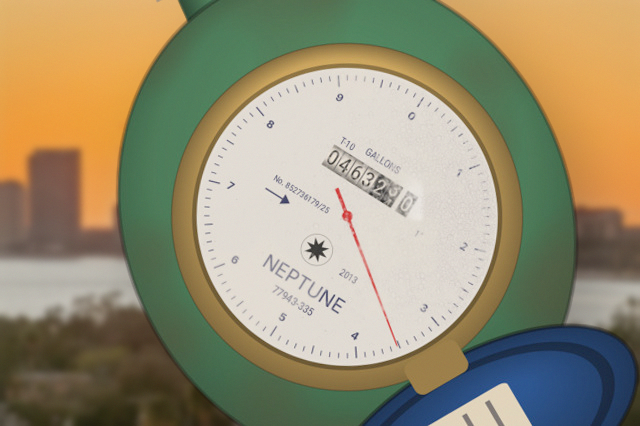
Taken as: value=463233.5 unit=gal
